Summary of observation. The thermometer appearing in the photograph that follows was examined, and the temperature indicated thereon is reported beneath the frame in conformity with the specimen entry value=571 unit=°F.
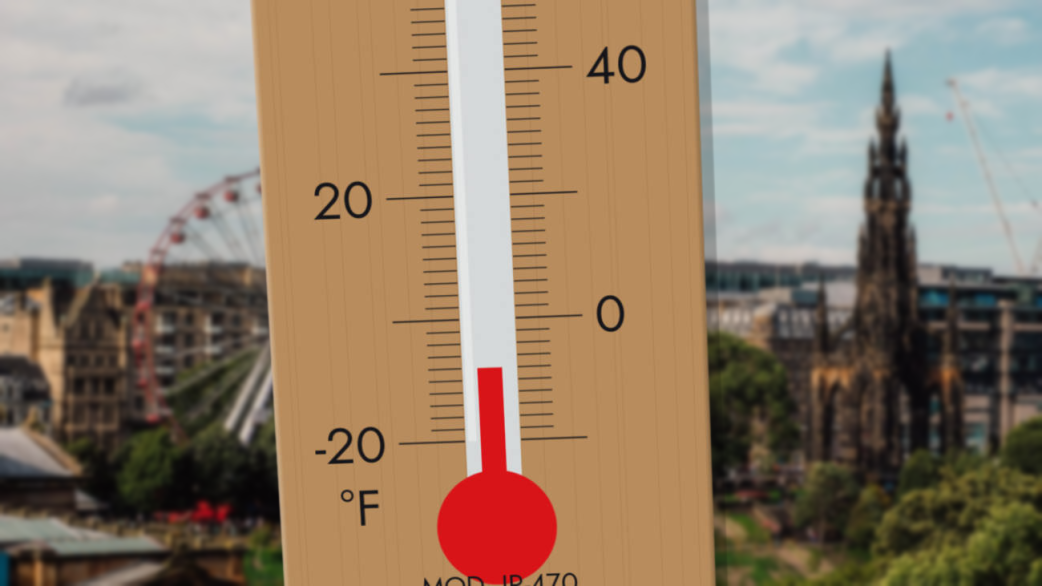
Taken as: value=-8 unit=°F
